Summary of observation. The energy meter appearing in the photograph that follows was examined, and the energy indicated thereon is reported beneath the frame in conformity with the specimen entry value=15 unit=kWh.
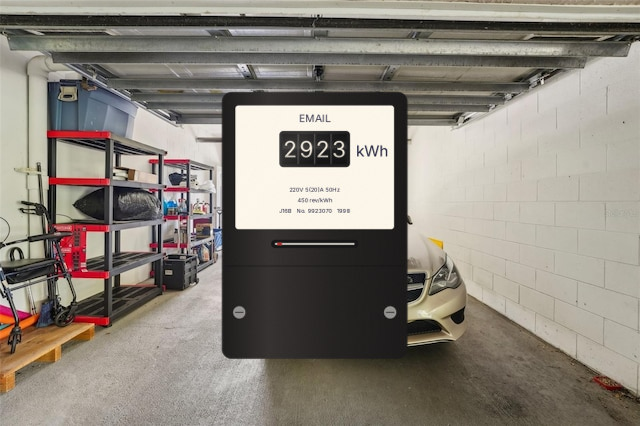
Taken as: value=2923 unit=kWh
